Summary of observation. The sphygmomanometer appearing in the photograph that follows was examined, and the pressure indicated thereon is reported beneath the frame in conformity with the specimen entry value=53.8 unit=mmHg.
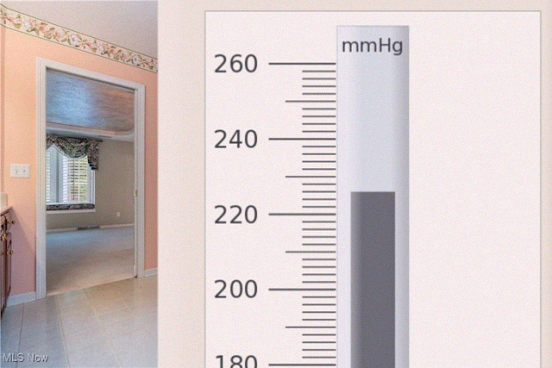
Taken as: value=226 unit=mmHg
